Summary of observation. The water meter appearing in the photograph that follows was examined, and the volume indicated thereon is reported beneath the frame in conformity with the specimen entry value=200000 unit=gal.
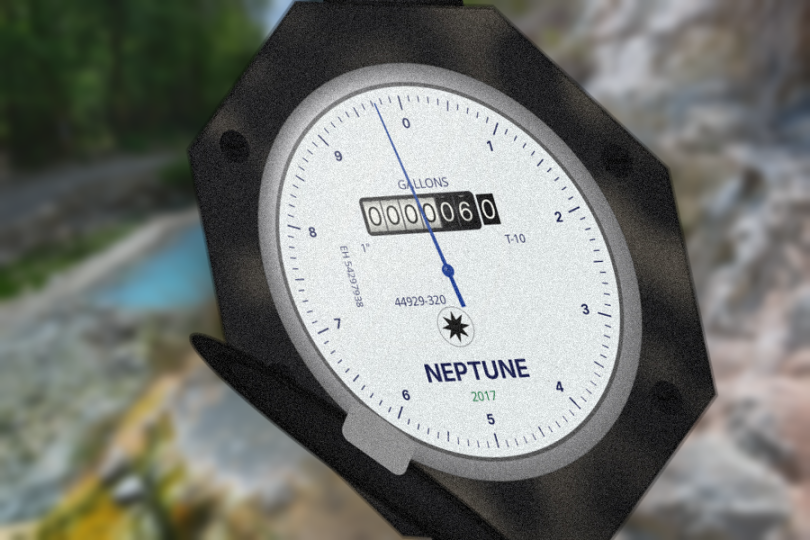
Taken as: value=59.7 unit=gal
